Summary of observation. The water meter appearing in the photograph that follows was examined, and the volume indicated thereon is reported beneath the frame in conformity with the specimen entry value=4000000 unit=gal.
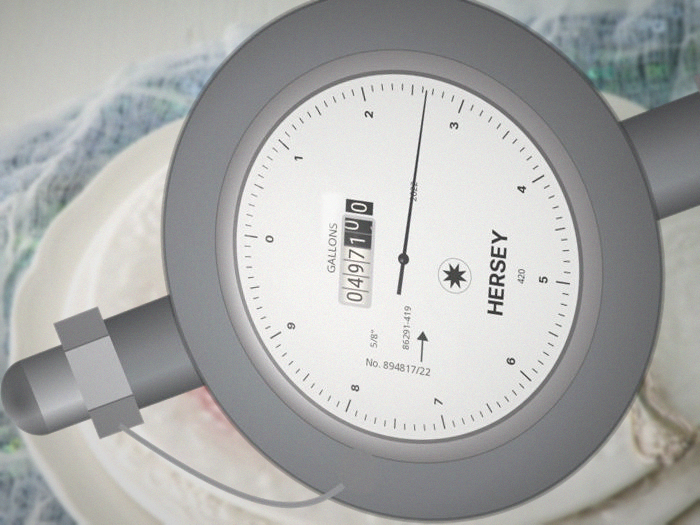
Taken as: value=497102.6 unit=gal
